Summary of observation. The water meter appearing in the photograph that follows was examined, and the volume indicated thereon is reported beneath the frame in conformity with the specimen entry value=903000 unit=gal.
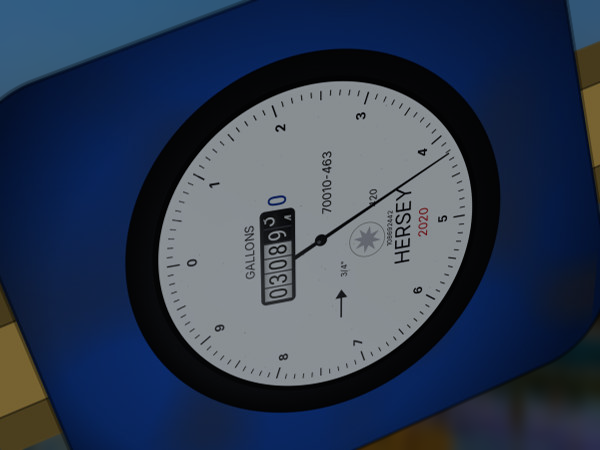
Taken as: value=308934.2 unit=gal
